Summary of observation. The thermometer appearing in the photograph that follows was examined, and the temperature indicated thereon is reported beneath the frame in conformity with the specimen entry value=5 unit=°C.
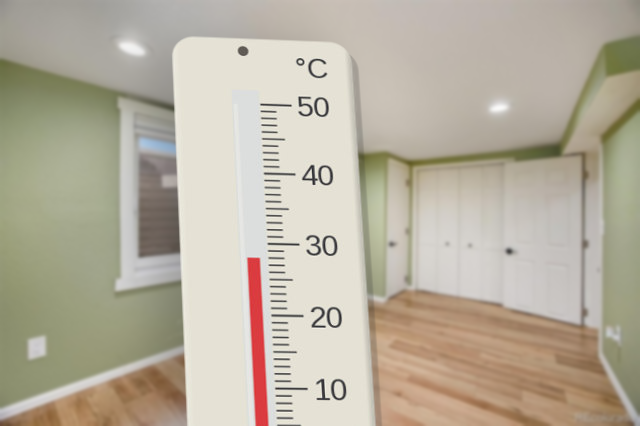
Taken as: value=28 unit=°C
